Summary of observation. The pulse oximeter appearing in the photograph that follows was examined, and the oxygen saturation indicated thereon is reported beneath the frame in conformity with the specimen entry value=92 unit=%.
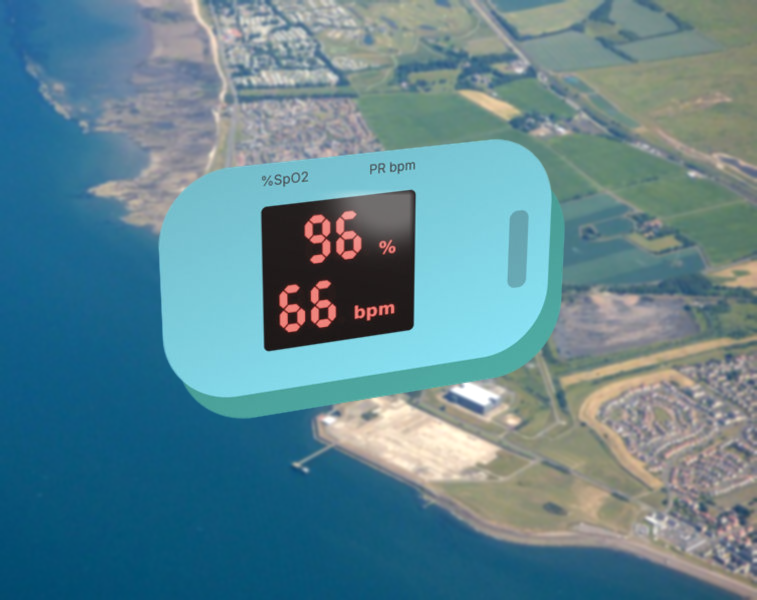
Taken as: value=96 unit=%
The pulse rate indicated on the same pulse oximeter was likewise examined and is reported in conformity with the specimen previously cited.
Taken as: value=66 unit=bpm
